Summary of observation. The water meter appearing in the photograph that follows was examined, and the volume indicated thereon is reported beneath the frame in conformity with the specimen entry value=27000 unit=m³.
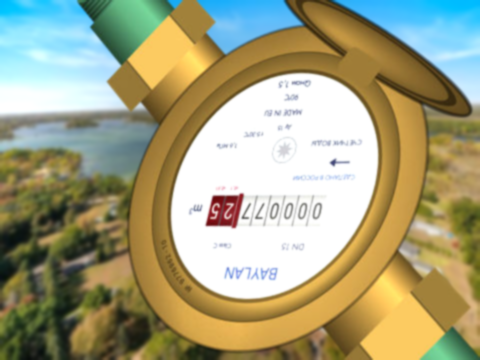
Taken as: value=77.25 unit=m³
